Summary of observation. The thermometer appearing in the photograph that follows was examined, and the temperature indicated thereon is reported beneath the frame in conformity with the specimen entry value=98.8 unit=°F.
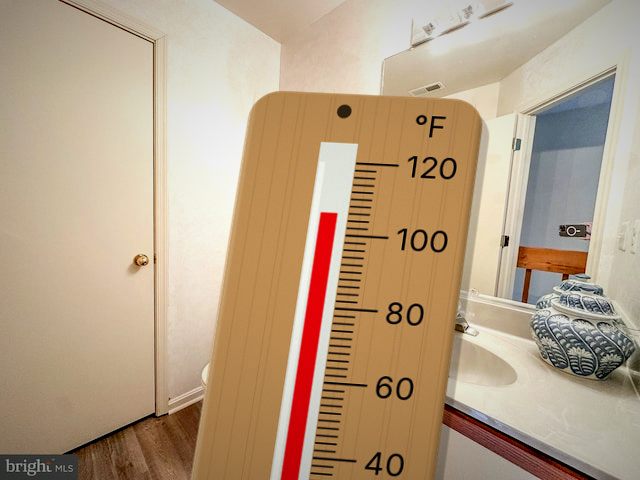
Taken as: value=106 unit=°F
